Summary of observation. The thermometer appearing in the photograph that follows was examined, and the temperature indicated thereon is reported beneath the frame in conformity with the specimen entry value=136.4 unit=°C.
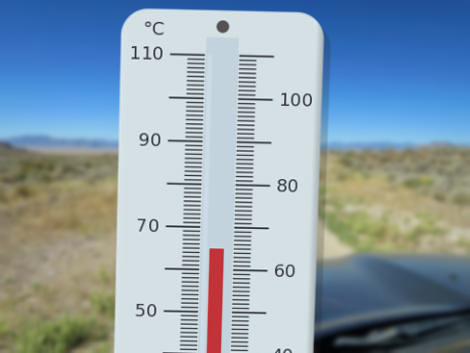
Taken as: value=65 unit=°C
